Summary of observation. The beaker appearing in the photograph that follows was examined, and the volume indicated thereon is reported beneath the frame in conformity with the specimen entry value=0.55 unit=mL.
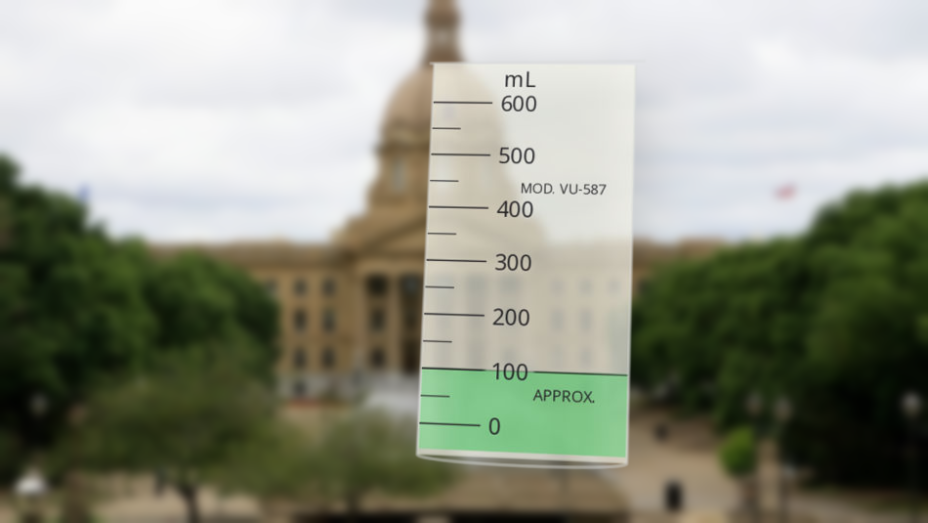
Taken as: value=100 unit=mL
